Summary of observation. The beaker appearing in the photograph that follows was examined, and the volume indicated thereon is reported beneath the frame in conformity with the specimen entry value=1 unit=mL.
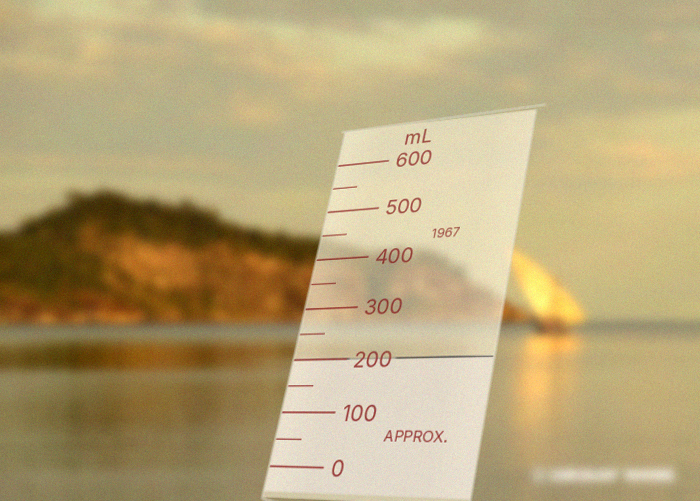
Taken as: value=200 unit=mL
